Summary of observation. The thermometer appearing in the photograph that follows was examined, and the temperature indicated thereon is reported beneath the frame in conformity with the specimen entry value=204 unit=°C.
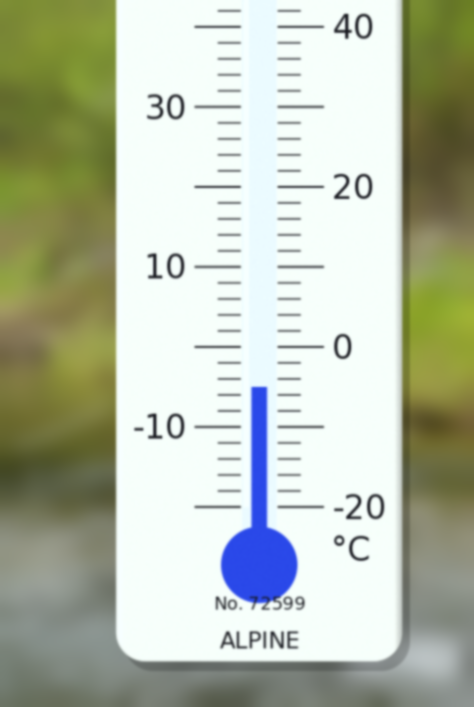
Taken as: value=-5 unit=°C
